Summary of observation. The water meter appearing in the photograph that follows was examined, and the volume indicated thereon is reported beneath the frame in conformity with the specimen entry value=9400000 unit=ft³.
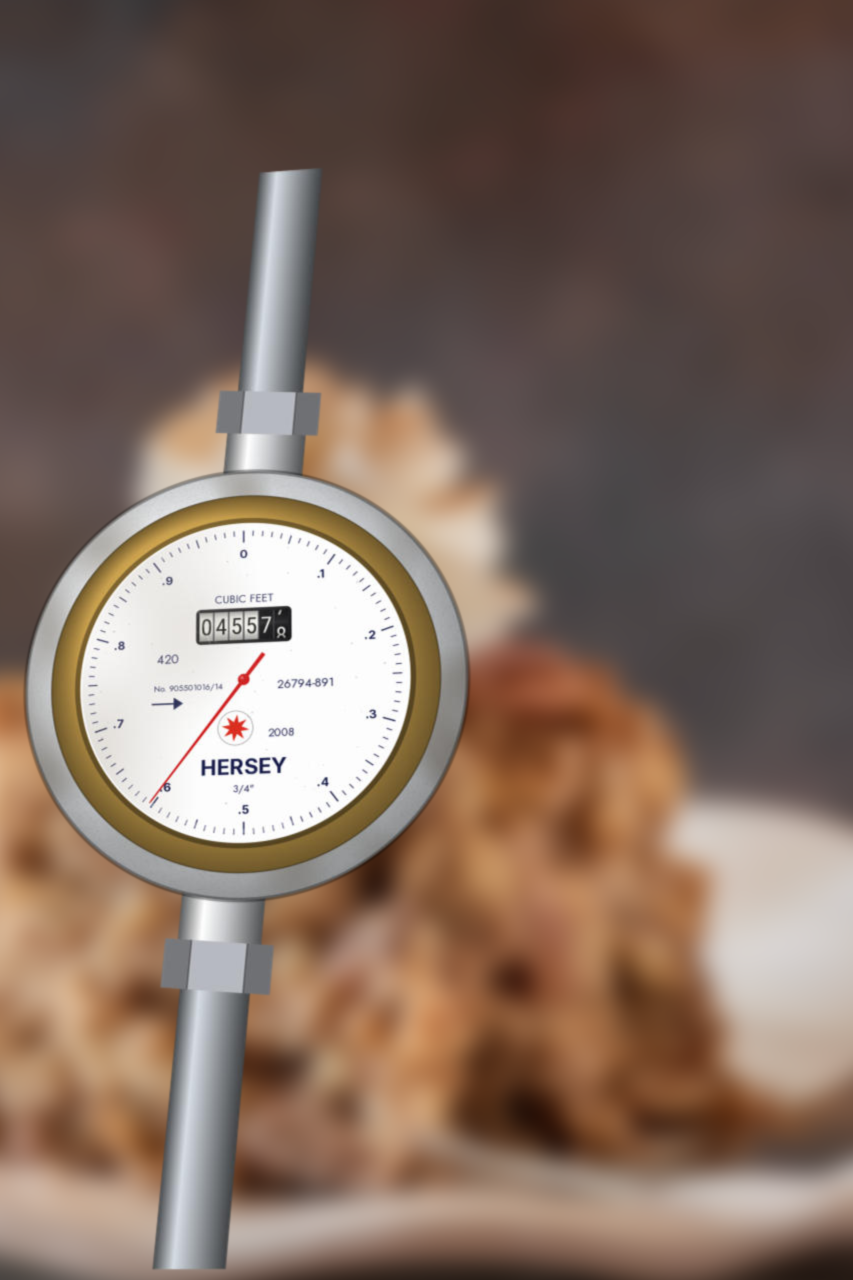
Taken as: value=45577.60 unit=ft³
